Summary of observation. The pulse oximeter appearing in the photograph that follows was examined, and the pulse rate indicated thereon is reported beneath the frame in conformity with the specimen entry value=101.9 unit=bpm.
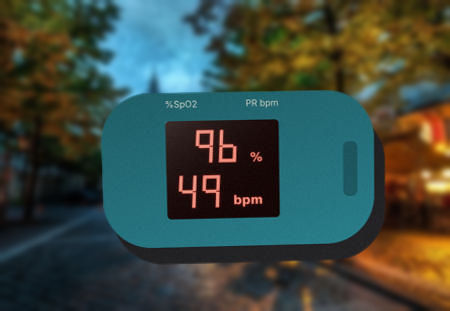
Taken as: value=49 unit=bpm
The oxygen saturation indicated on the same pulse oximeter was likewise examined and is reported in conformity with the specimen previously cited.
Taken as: value=96 unit=%
